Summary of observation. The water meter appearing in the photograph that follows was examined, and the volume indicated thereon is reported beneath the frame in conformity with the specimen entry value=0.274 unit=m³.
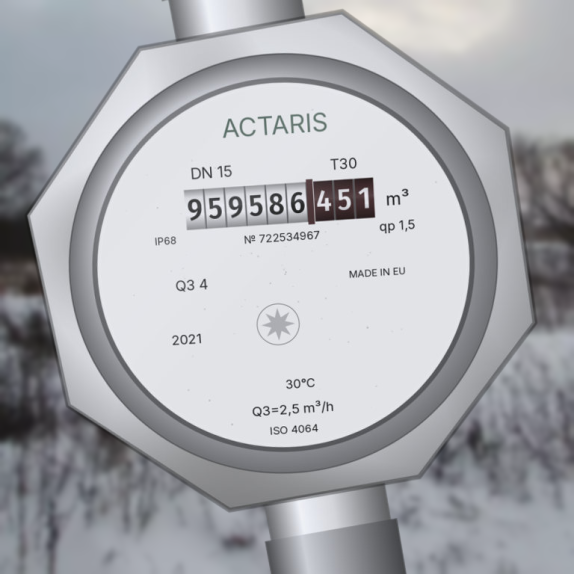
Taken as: value=959586.451 unit=m³
